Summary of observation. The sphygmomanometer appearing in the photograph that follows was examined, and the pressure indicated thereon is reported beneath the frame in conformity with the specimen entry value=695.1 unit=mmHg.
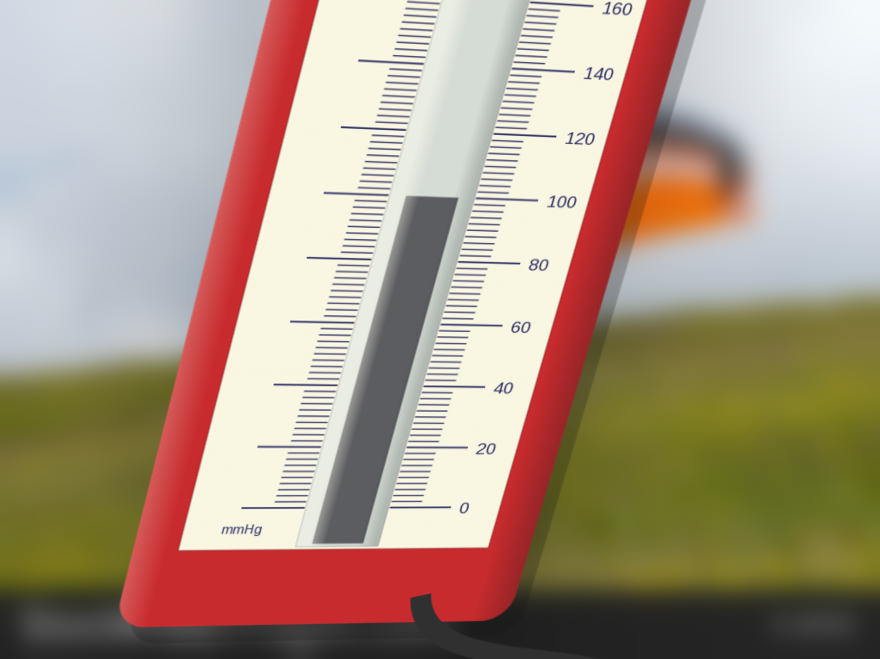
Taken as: value=100 unit=mmHg
